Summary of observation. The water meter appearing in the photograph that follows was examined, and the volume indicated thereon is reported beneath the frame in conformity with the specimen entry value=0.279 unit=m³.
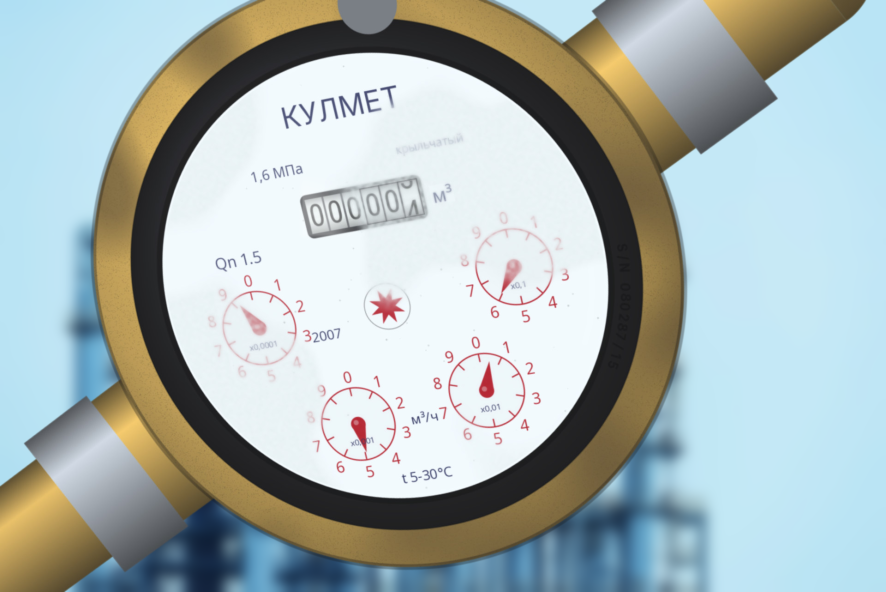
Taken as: value=3.6049 unit=m³
